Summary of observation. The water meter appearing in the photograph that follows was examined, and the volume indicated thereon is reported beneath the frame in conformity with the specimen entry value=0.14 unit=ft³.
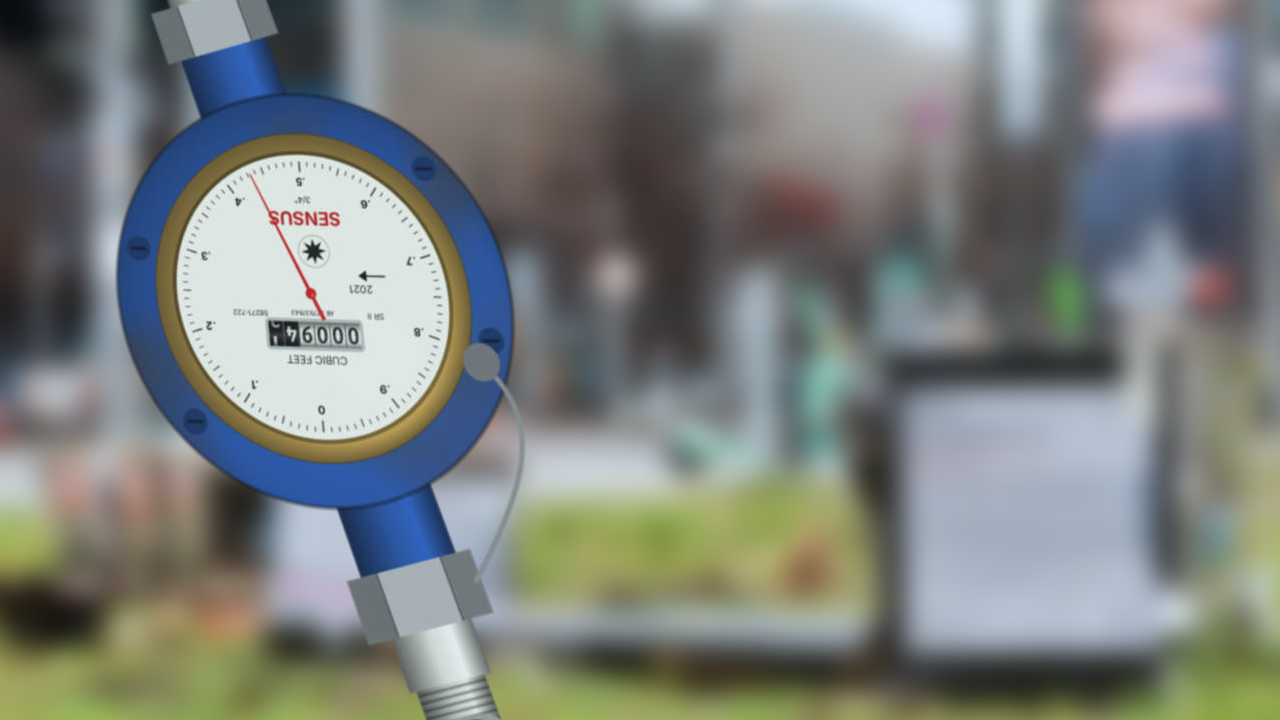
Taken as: value=941.43 unit=ft³
